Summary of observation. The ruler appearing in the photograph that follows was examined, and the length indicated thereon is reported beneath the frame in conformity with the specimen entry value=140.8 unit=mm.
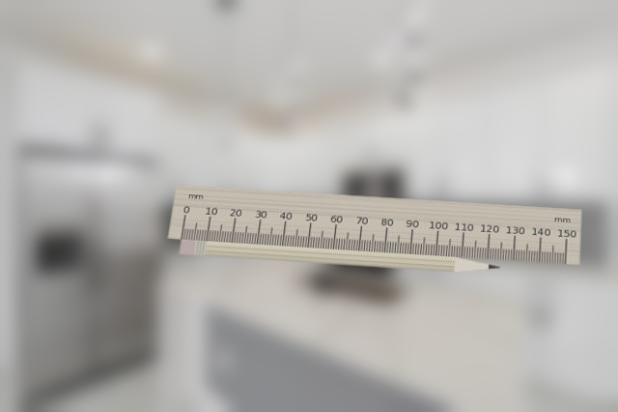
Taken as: value=125 unit=mm
